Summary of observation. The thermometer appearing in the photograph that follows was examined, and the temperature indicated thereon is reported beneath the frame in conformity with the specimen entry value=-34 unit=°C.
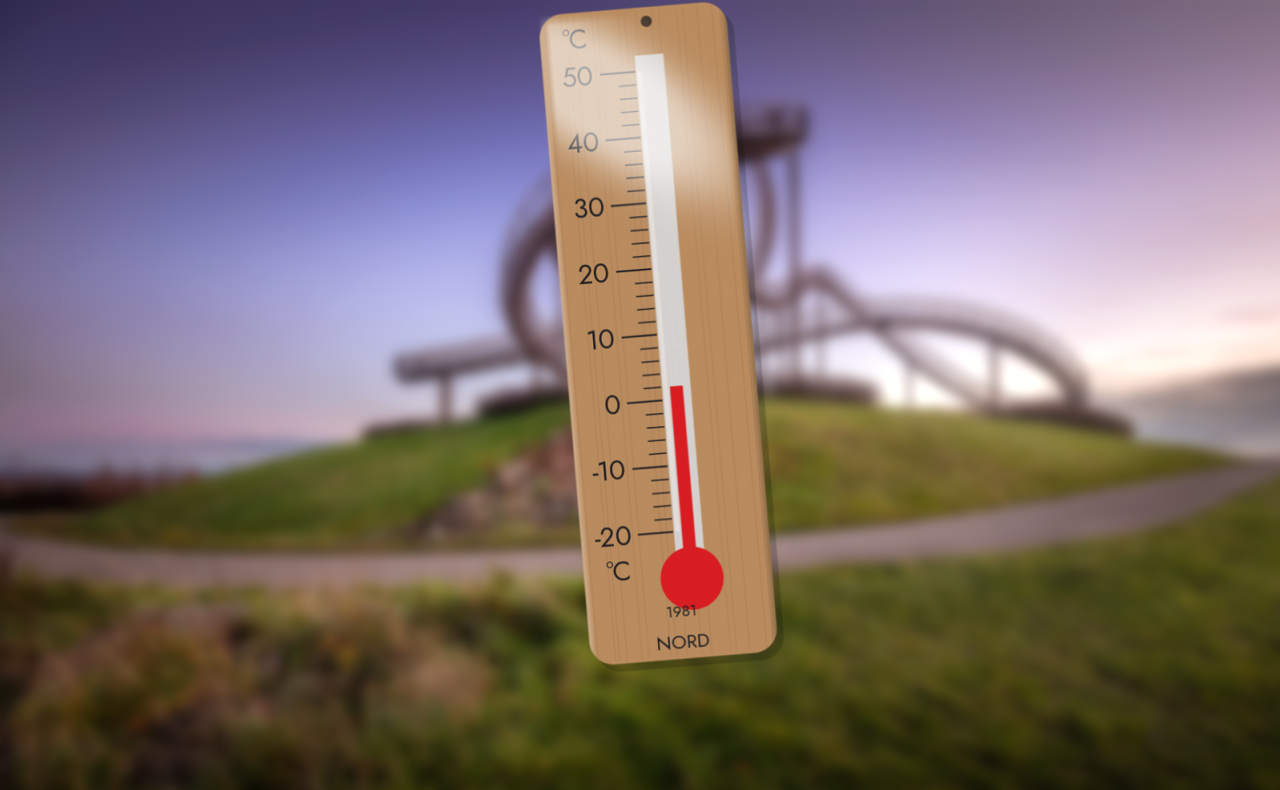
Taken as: value=2 unit=°C
